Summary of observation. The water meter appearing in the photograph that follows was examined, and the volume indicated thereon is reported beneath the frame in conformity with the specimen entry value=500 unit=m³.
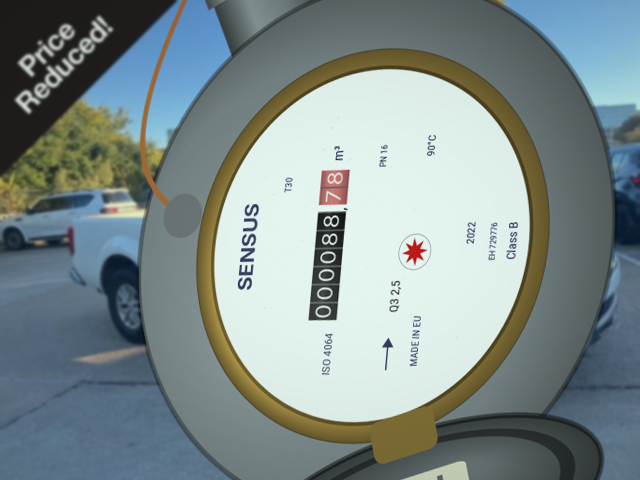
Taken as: value=88.78 unit=m³
